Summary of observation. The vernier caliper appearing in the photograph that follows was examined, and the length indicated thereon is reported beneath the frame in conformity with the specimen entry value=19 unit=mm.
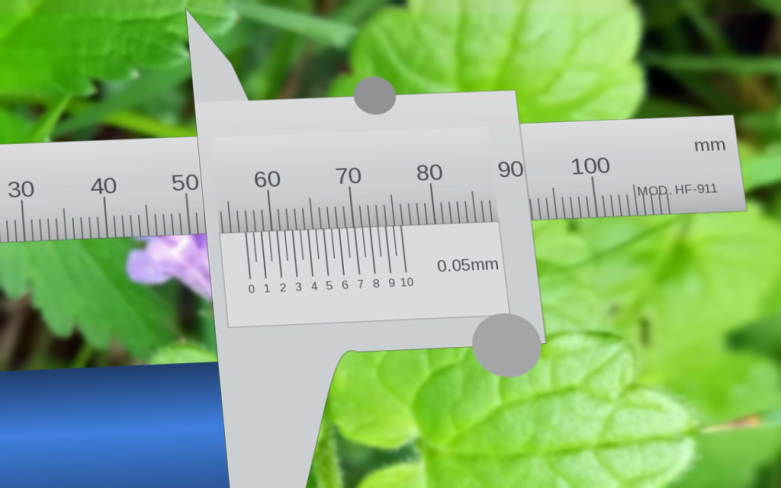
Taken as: value=56.8 unit=mm
